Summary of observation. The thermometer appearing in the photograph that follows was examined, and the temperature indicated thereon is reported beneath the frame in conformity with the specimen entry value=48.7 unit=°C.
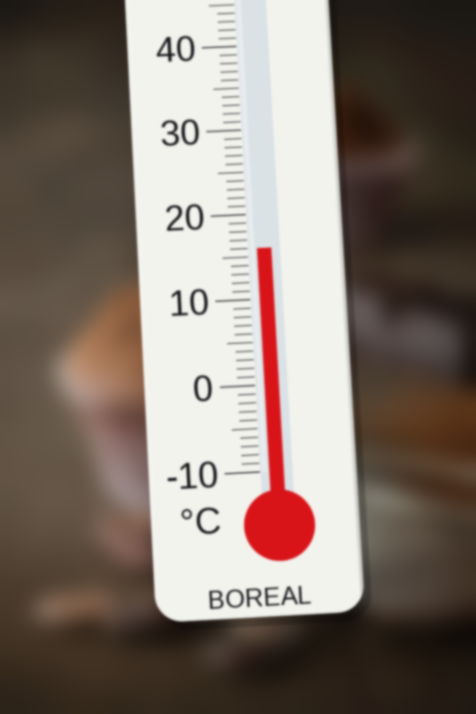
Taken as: value=16 unit=°C
